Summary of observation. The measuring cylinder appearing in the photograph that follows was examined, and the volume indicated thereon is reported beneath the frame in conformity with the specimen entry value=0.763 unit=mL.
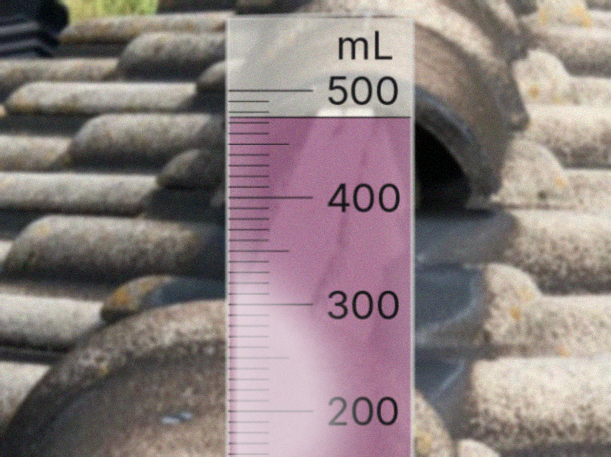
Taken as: value=475 unit=mL
